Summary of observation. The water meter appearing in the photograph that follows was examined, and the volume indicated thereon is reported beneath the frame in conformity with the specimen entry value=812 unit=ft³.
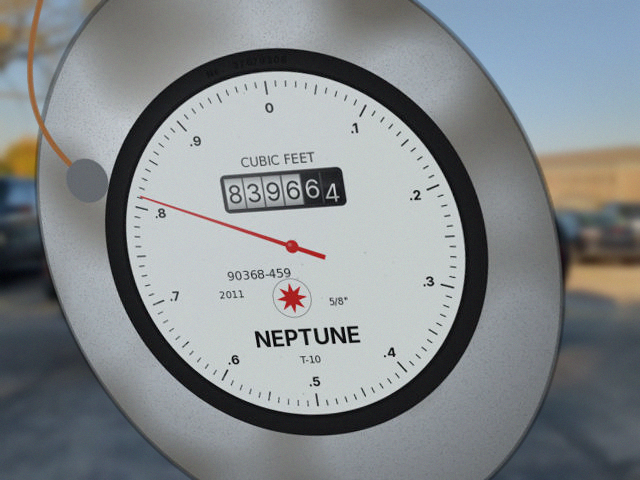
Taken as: value=839663.81 unit=ft³
